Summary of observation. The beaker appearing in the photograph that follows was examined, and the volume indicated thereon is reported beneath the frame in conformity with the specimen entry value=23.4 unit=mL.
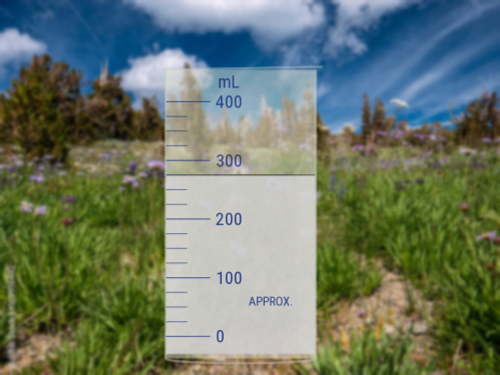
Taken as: value=275 unit=mL
